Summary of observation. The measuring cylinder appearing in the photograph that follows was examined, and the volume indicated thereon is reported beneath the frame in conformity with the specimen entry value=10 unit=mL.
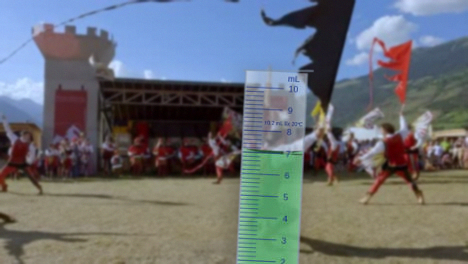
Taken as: value=7 unit=mL
